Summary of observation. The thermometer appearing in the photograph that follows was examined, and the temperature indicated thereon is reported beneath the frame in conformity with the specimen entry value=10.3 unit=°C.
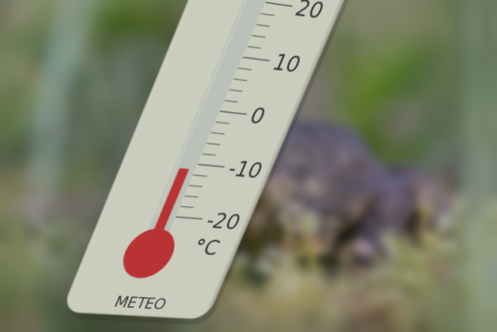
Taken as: value=-11 unit=°C
